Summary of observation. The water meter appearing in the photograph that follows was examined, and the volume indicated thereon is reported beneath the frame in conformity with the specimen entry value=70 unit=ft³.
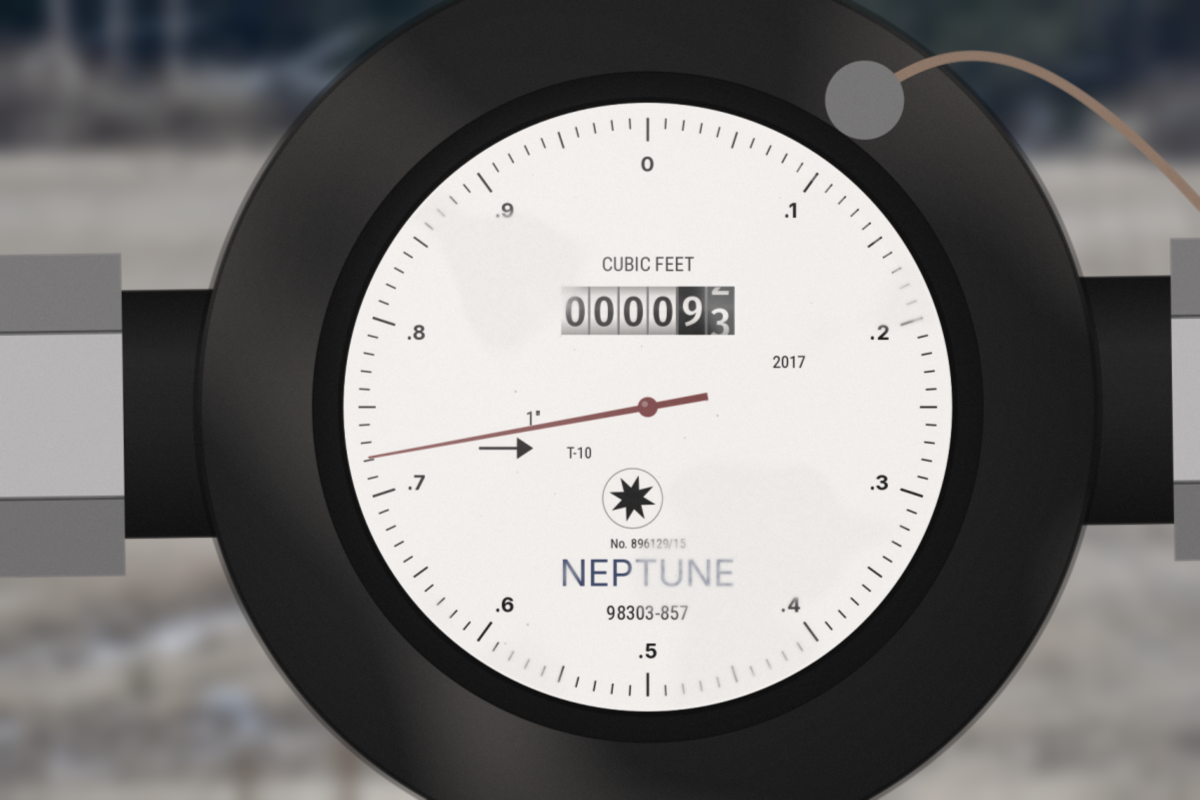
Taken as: value=92.72 unit=ft³
